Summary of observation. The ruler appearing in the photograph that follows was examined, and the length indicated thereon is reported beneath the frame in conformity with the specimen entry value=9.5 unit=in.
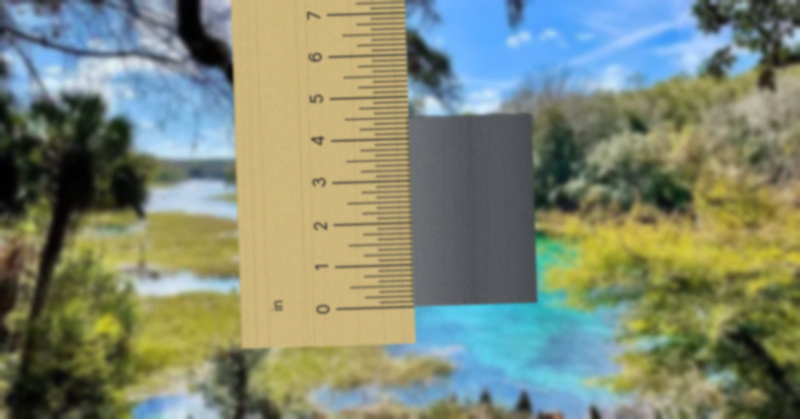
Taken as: value=4.5 unit=in
